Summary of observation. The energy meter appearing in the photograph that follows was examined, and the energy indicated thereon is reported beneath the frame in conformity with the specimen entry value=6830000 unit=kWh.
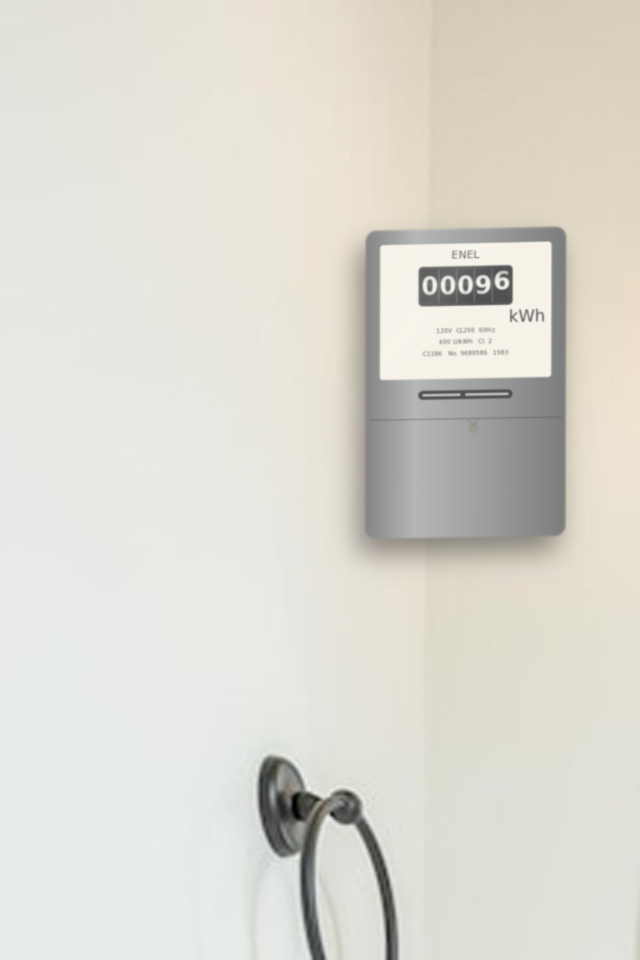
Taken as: value=96 unit=kWh
